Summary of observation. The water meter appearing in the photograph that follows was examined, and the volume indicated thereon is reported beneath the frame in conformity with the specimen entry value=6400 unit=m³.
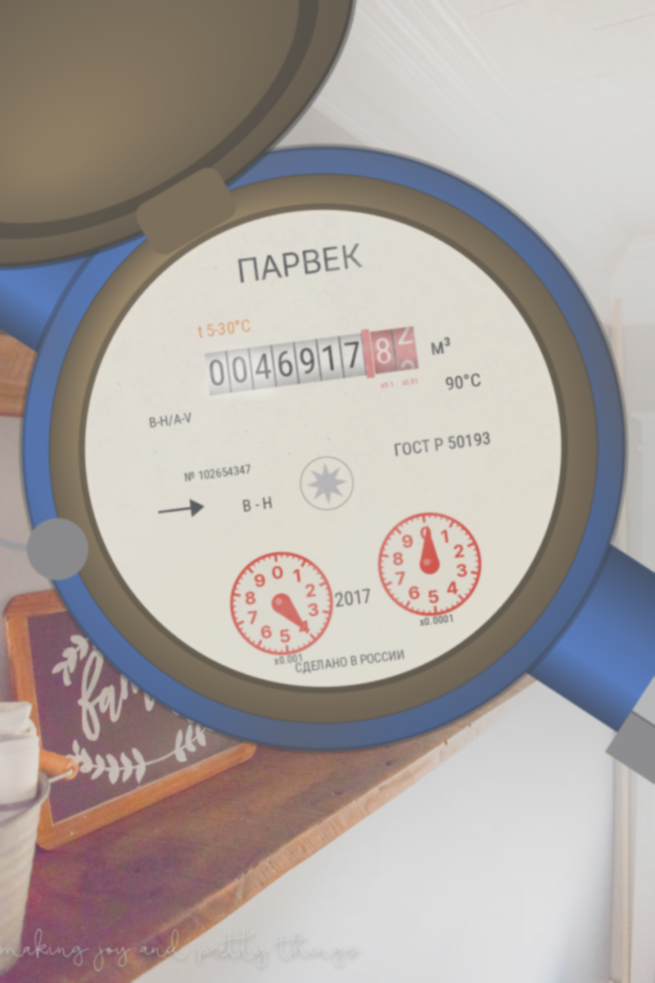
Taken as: value=46917.8240 unit=m³
